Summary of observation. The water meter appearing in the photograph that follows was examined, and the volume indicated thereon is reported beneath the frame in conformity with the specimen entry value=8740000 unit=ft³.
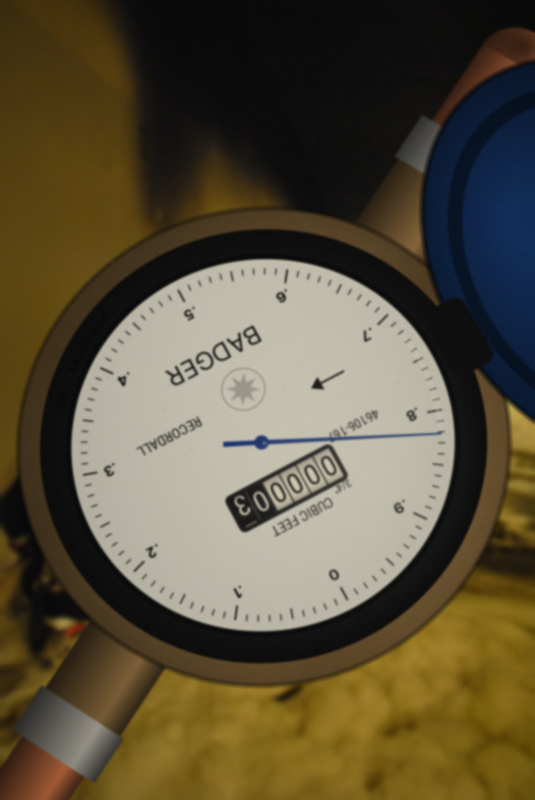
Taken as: value=2.82 unit=ft³
